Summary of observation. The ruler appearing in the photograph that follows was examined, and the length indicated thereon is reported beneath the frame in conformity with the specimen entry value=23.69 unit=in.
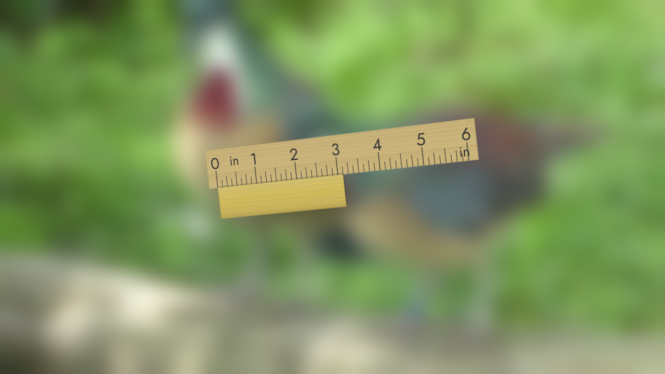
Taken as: value=3.125 unit=in
